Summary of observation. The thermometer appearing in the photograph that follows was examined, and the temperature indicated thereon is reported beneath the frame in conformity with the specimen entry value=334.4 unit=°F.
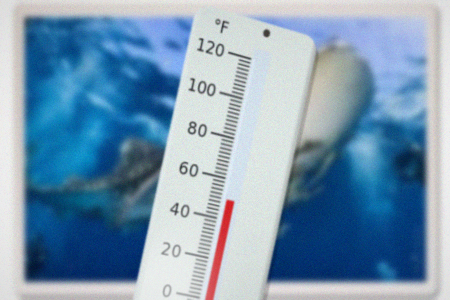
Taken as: value=50 unit=°F
